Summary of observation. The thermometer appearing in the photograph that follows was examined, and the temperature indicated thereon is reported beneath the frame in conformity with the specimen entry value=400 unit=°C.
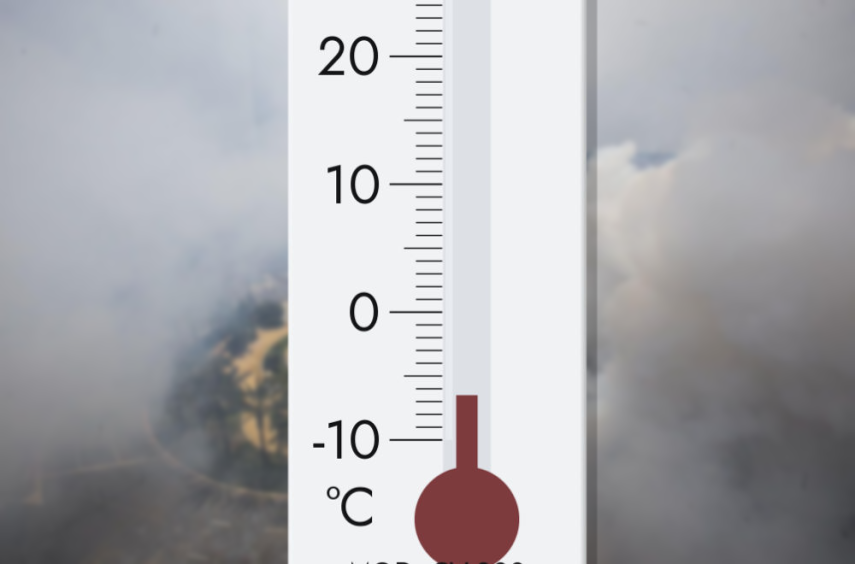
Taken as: value=-6.5 unit=°C
